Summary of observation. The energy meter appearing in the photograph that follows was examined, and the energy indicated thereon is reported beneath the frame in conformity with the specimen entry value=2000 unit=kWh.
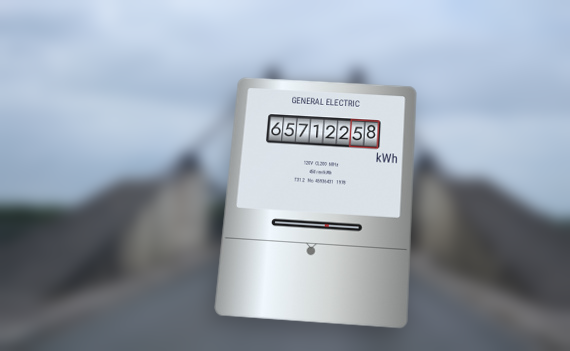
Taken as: value=657122.58 unit=kWh
